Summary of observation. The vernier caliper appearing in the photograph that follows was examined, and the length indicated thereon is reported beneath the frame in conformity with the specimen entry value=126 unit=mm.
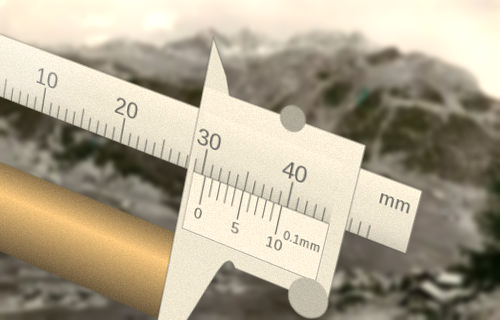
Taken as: value=30.4 unit=mm
